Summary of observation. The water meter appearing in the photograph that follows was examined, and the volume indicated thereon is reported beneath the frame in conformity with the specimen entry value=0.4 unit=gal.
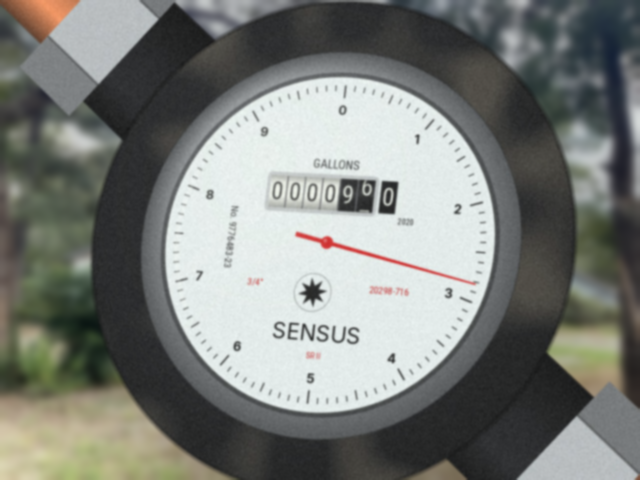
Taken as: value=962.8 unit=gal
